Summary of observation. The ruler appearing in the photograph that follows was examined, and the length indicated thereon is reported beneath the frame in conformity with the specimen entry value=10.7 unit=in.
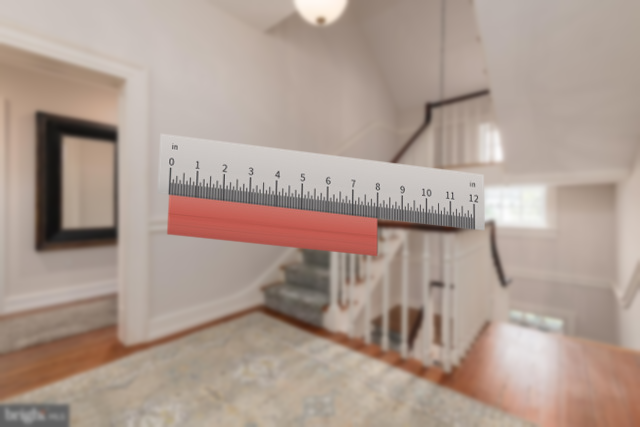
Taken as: value=8 unit=in
